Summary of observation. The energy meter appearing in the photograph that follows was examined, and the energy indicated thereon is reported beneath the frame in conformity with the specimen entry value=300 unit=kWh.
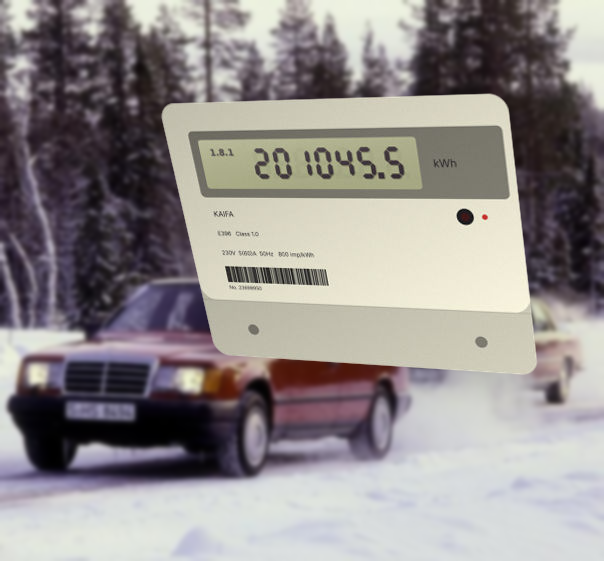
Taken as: value=201045.5 unit=kWh
